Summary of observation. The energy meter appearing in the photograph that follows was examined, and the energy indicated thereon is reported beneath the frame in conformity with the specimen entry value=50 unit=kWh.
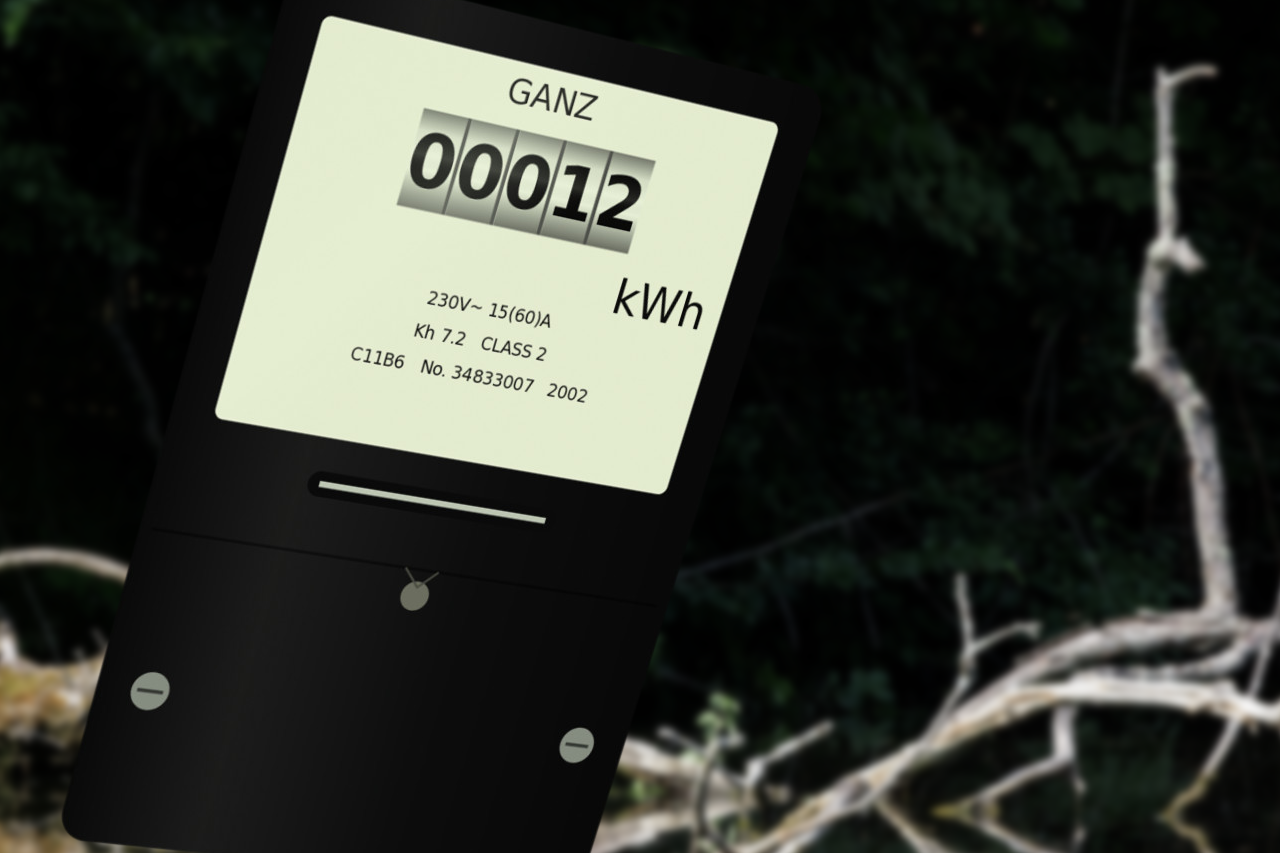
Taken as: value=12 unit=kWh
